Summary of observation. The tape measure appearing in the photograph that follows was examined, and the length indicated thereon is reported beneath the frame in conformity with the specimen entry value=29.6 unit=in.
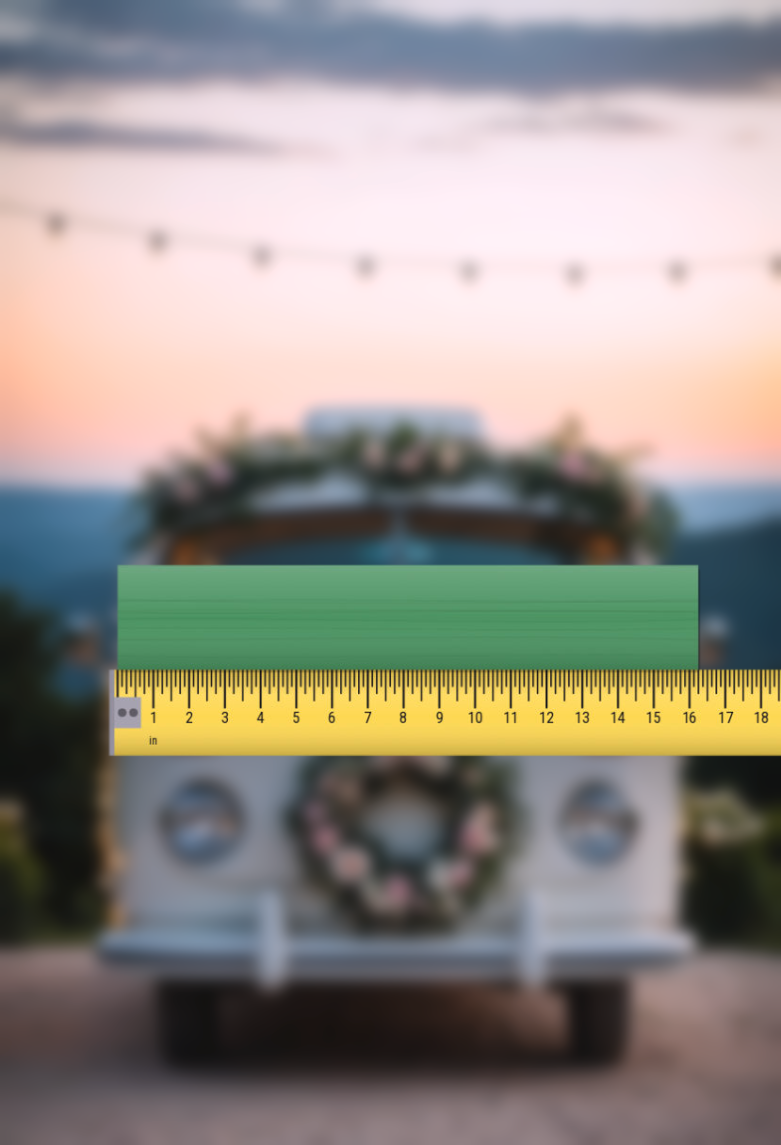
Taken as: value=16.25 unit=in
